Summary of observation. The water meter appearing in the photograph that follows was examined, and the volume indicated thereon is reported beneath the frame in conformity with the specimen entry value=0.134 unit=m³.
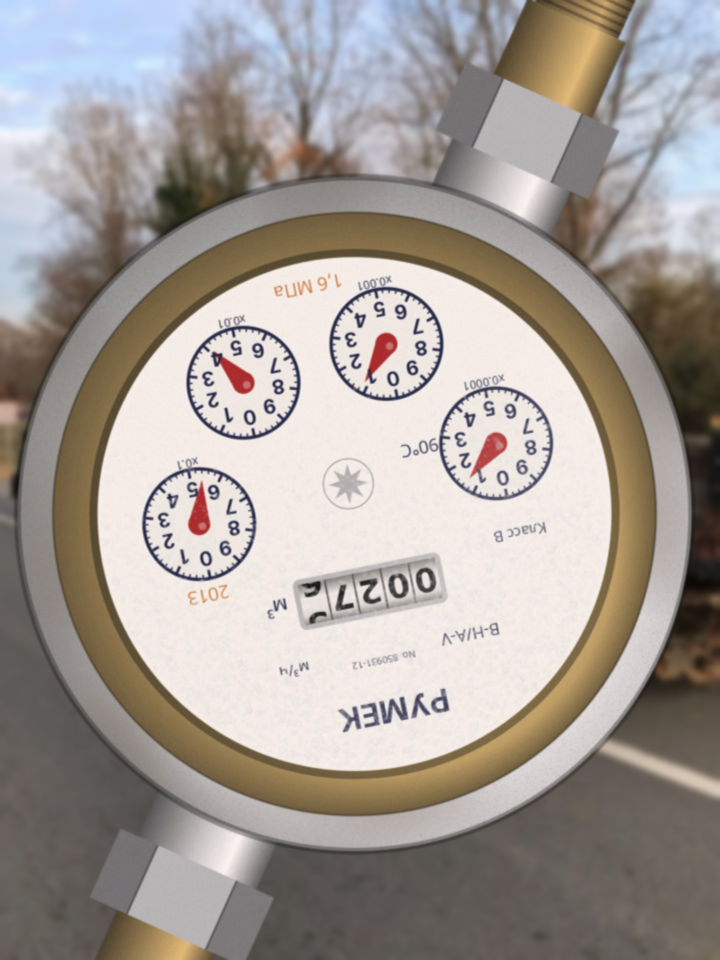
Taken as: value=275.5411 unit=m³
